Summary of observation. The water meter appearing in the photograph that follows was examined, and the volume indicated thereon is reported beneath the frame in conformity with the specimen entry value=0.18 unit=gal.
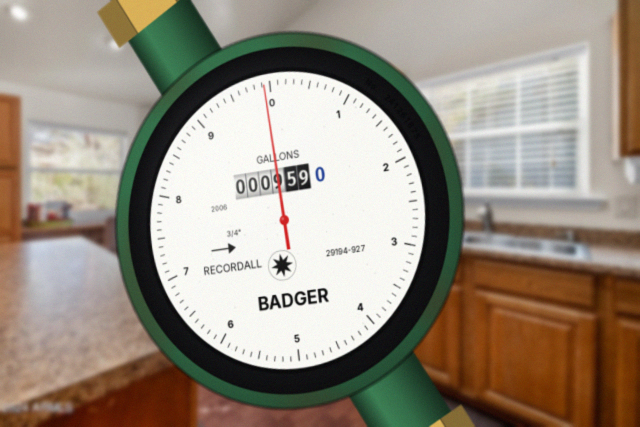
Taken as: value=9589.9 unit=gal
